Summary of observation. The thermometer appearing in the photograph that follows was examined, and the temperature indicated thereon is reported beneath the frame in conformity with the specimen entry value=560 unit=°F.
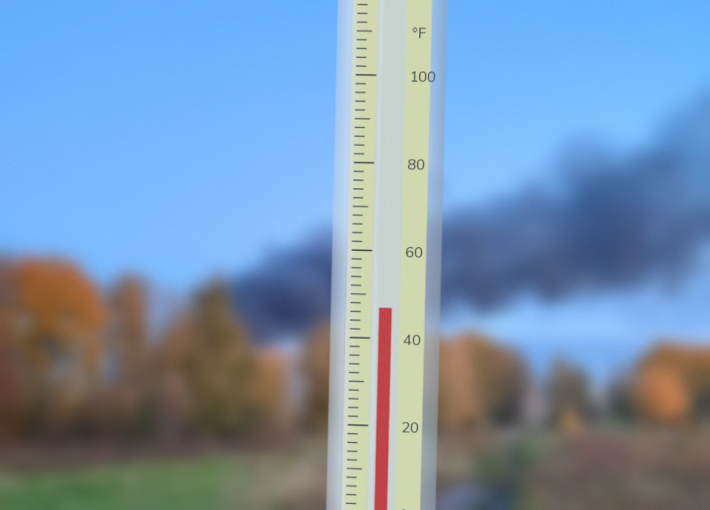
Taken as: value=47 unit=°F
